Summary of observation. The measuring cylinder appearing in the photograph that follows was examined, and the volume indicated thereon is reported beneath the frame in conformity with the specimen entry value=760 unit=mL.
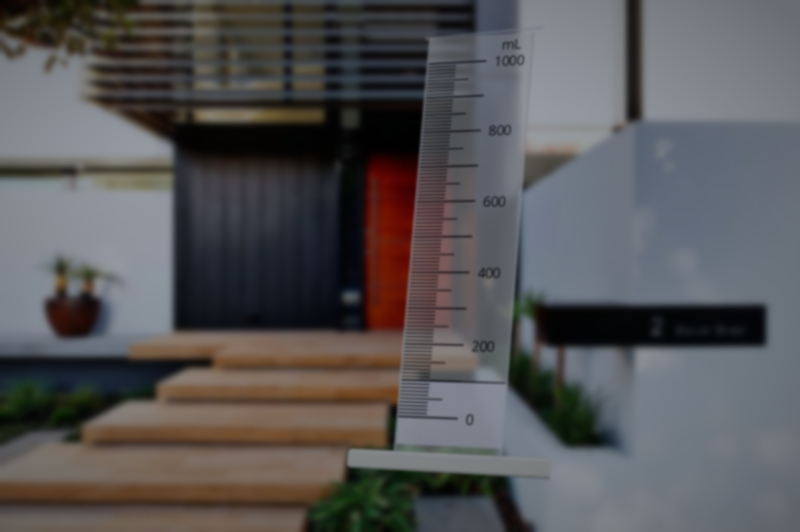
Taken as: value=100 unit=mL
